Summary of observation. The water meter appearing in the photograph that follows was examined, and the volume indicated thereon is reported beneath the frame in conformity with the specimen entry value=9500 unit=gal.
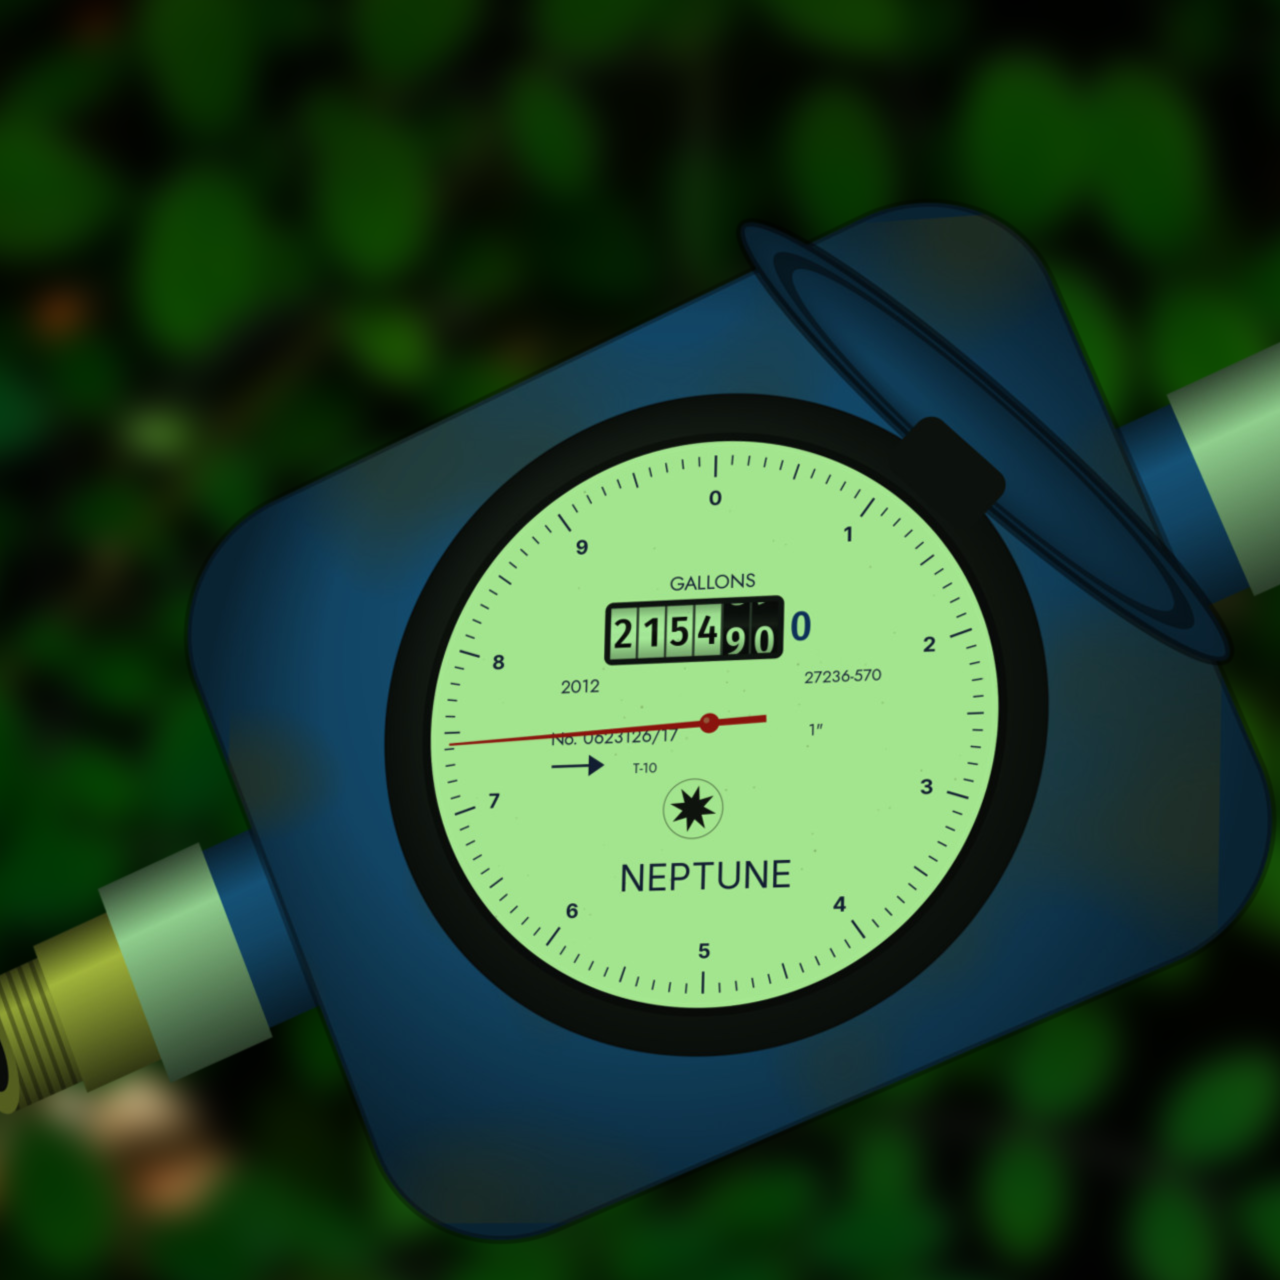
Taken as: value=2154897.4 unit=gal
